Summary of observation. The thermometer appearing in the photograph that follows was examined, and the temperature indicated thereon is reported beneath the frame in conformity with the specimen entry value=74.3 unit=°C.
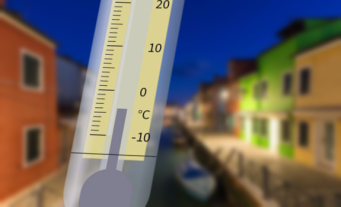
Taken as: value=-4 unit=°C
